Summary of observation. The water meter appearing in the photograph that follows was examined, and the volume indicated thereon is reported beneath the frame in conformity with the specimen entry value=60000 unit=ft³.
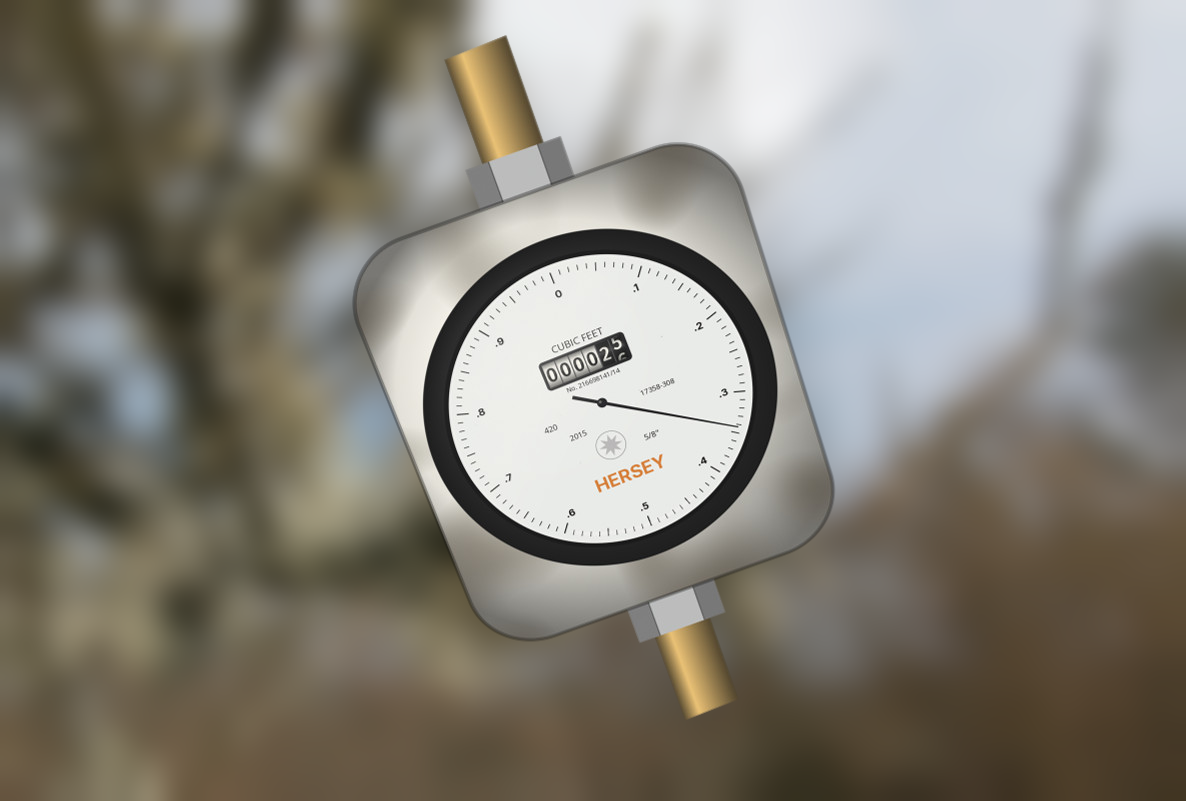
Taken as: value=25.34 unit=ft³
